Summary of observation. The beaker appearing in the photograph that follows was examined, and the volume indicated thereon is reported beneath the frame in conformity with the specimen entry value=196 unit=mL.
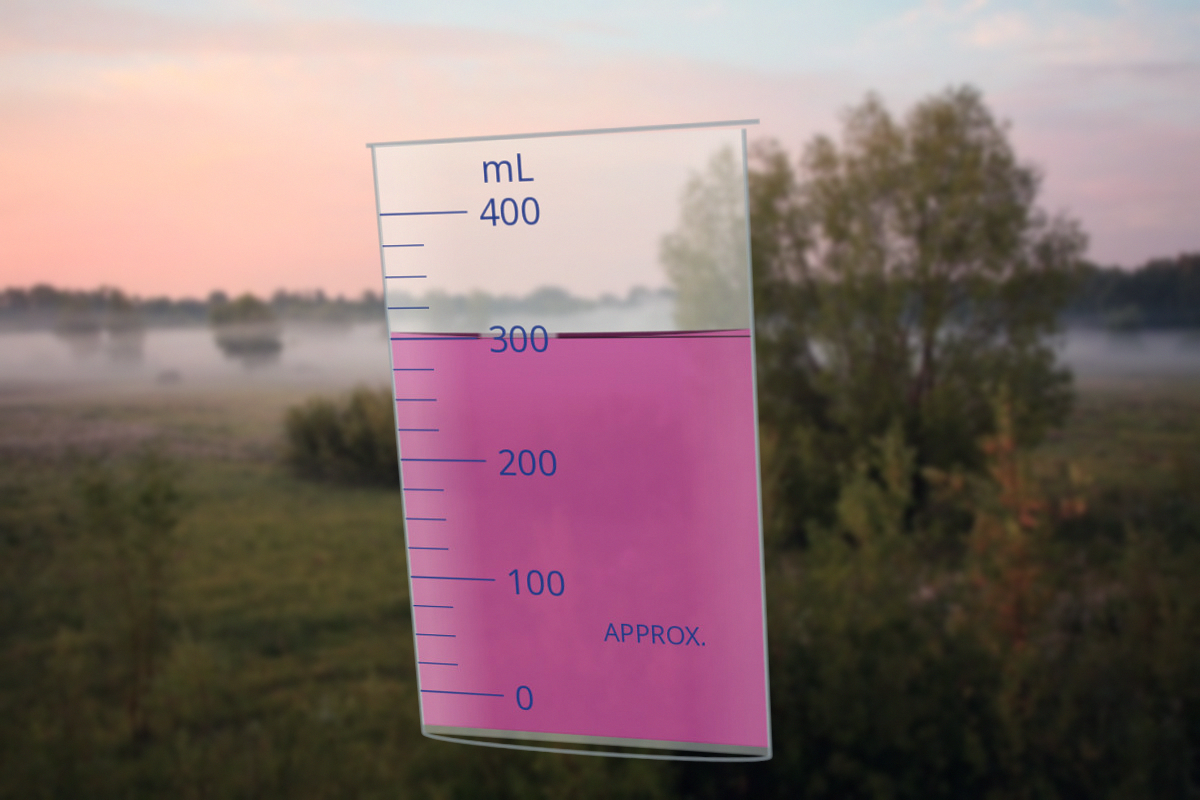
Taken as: value=300 unit=mL
